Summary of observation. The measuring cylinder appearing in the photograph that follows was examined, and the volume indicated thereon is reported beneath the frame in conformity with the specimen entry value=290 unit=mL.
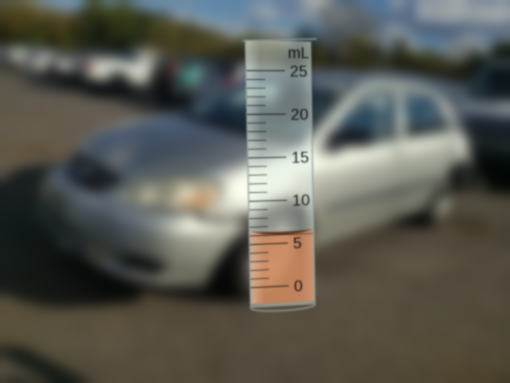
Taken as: value=6 unit=mL
